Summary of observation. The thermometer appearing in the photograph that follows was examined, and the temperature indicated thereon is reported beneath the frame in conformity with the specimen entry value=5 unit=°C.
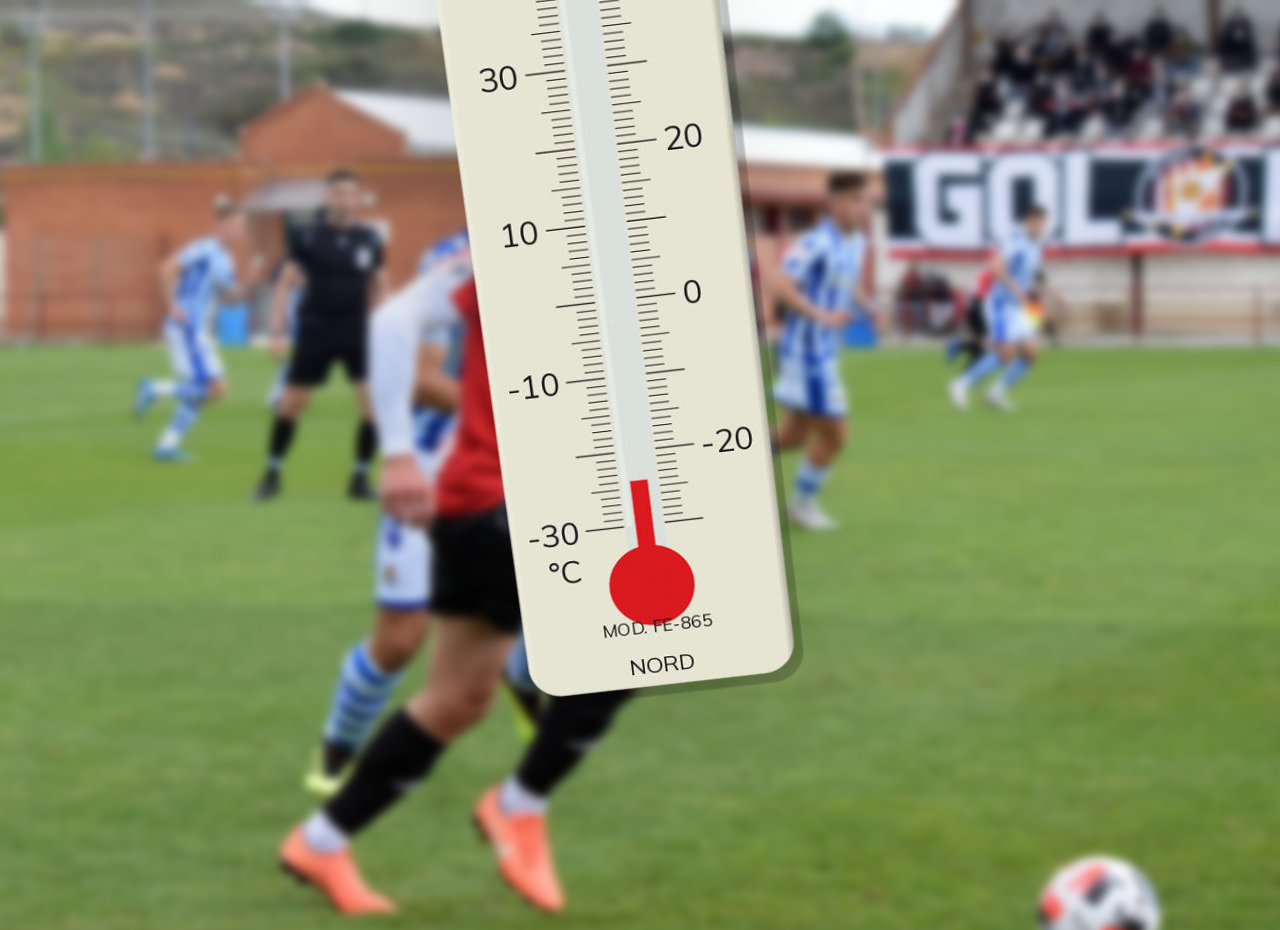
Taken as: value=-24 unit=°C
